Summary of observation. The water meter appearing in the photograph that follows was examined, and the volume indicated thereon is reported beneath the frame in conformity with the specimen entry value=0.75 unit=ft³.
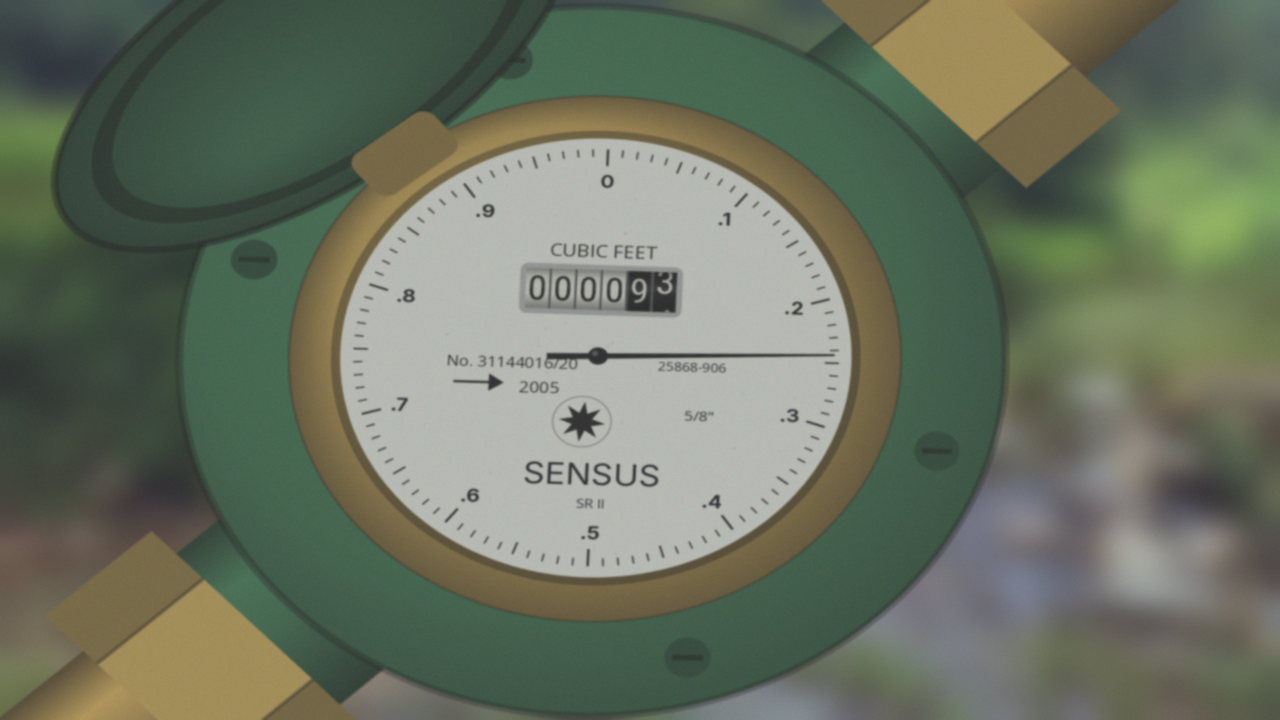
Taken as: value=93.24 unit=ft³
